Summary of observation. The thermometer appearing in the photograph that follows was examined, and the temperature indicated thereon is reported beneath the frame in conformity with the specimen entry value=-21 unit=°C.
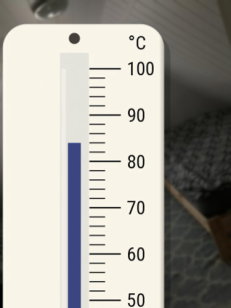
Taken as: value=84 unit=°C
